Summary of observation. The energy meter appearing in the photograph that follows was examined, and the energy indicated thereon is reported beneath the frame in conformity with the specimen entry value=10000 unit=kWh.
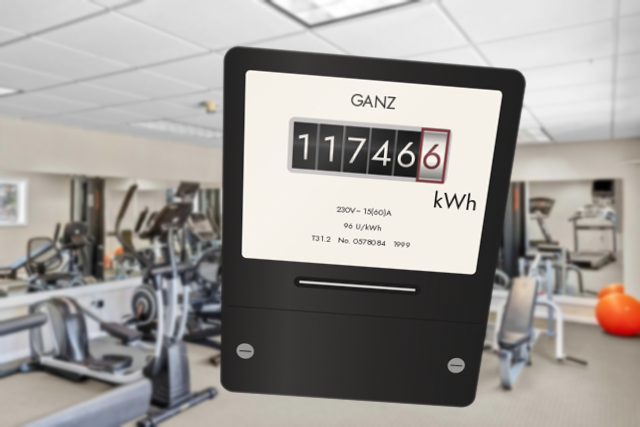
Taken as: value=11746.6 unit=kWh
